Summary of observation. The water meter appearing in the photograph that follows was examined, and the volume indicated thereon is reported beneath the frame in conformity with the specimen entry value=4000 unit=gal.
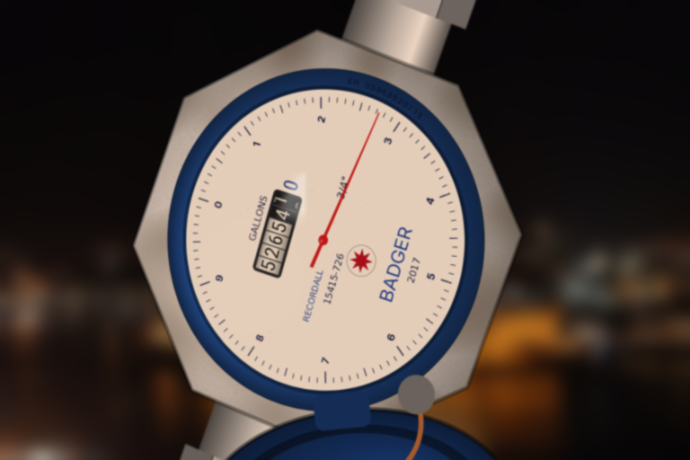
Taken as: value=5265412.7 unit=gal
